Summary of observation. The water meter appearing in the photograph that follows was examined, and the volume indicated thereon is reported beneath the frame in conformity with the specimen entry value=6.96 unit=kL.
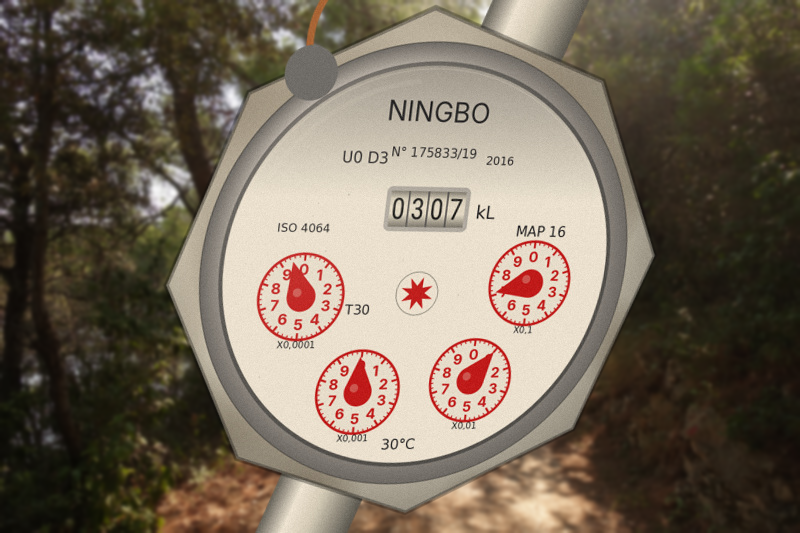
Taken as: value=307.7099 unit=kL
